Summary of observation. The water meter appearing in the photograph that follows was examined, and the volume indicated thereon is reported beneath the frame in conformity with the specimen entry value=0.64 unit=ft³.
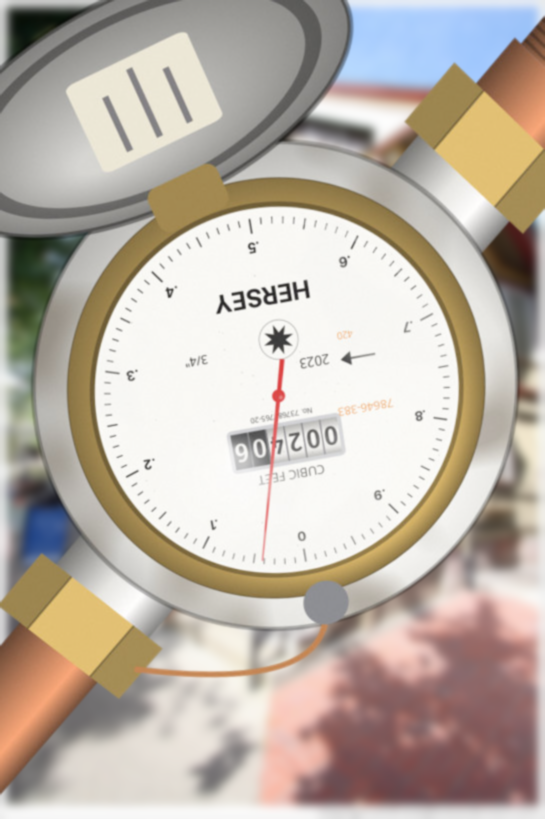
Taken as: value=2406.04 unit=ft³
